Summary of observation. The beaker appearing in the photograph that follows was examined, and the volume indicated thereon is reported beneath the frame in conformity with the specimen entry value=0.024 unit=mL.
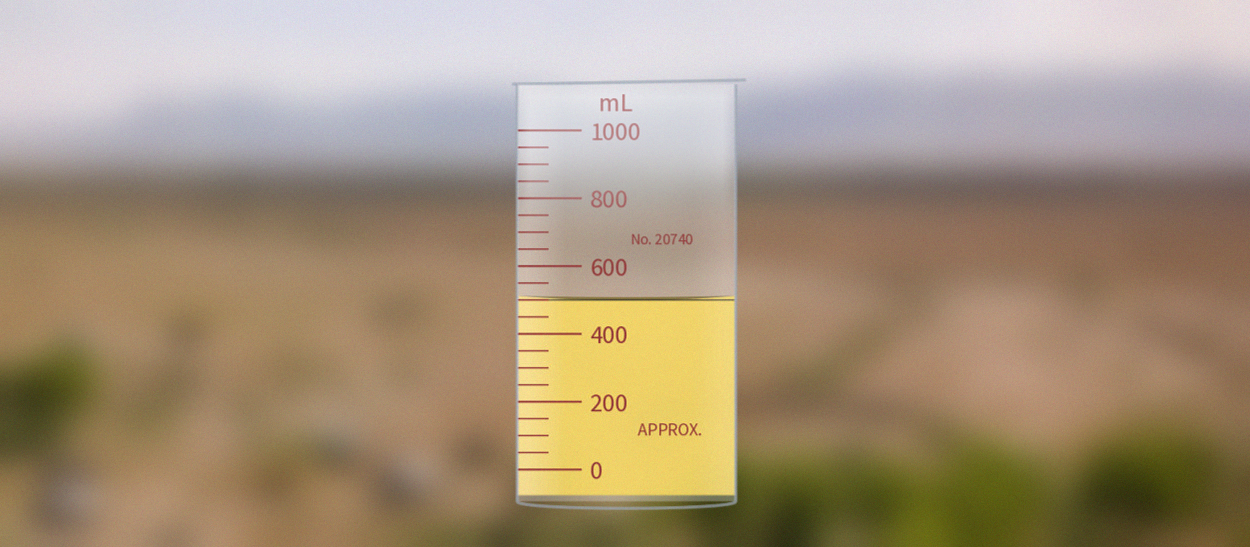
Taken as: value=500 unit=mL
